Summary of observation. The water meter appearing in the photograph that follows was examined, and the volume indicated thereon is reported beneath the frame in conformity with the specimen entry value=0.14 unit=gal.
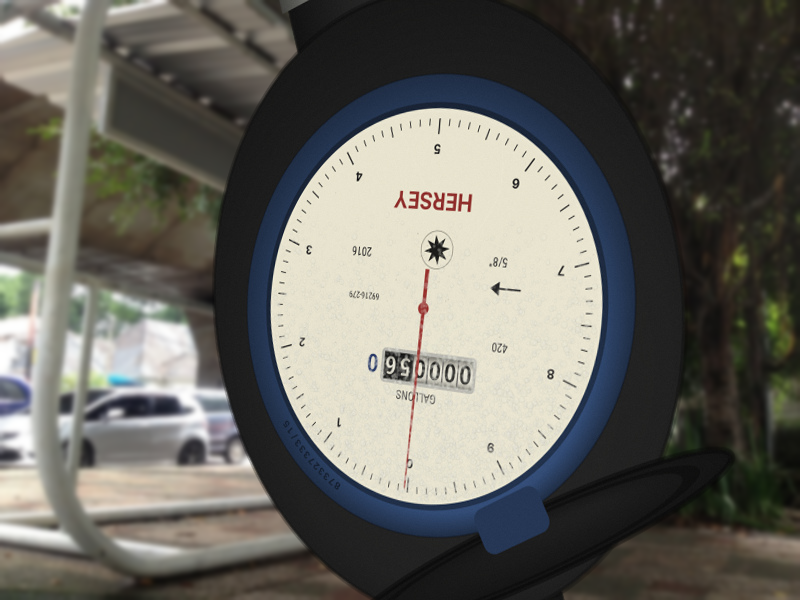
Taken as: value=560.0 unit=gal
